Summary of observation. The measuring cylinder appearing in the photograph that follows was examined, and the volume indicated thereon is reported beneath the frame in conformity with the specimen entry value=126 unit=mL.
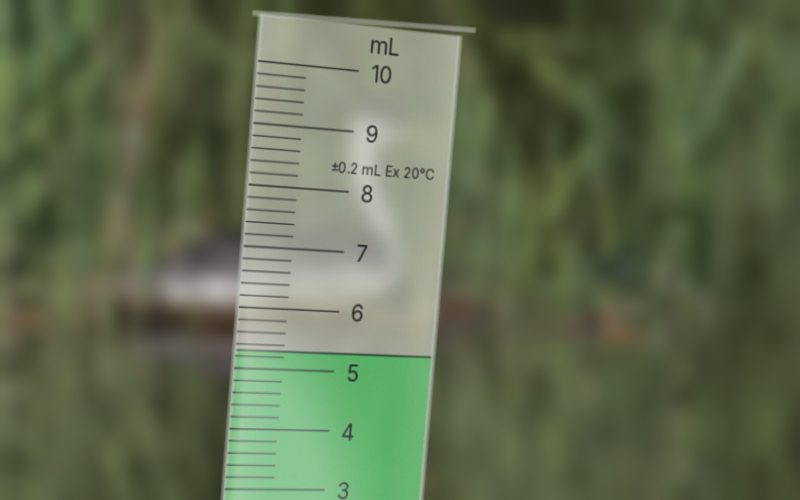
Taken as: value=5.3 unit=mL
